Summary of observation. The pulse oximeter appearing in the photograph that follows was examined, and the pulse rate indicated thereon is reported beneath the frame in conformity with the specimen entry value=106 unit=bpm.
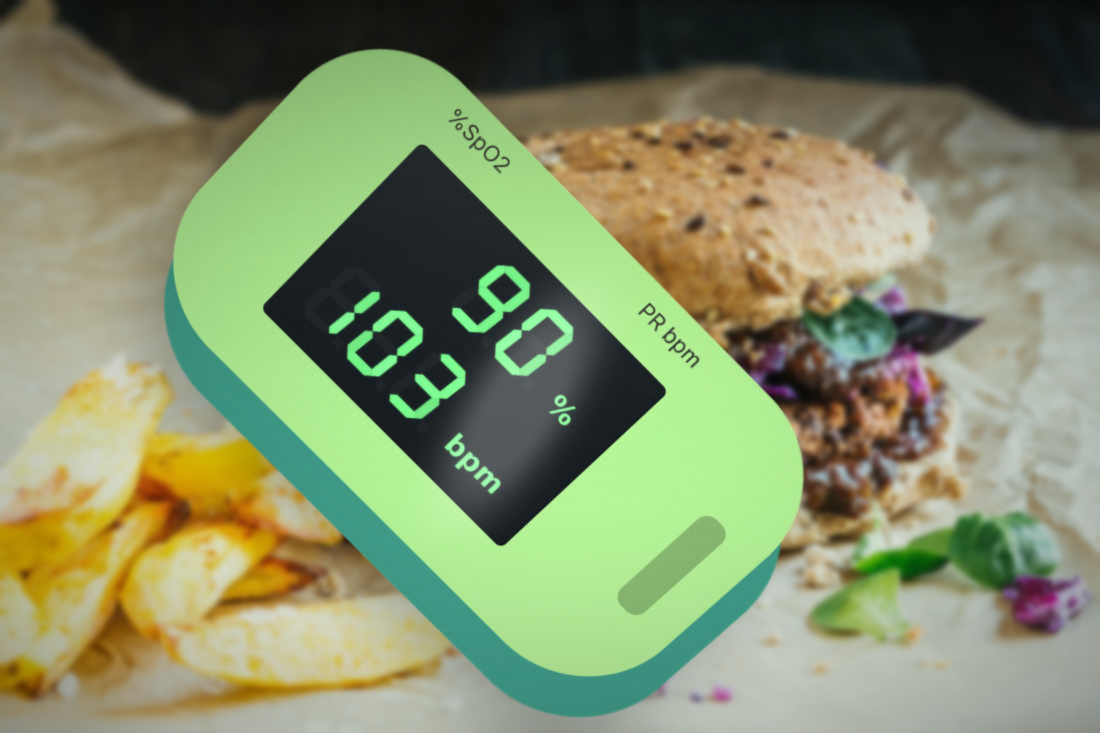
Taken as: value=103 unit=bpm
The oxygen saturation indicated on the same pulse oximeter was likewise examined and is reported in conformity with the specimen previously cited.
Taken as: value=90 unit=%
